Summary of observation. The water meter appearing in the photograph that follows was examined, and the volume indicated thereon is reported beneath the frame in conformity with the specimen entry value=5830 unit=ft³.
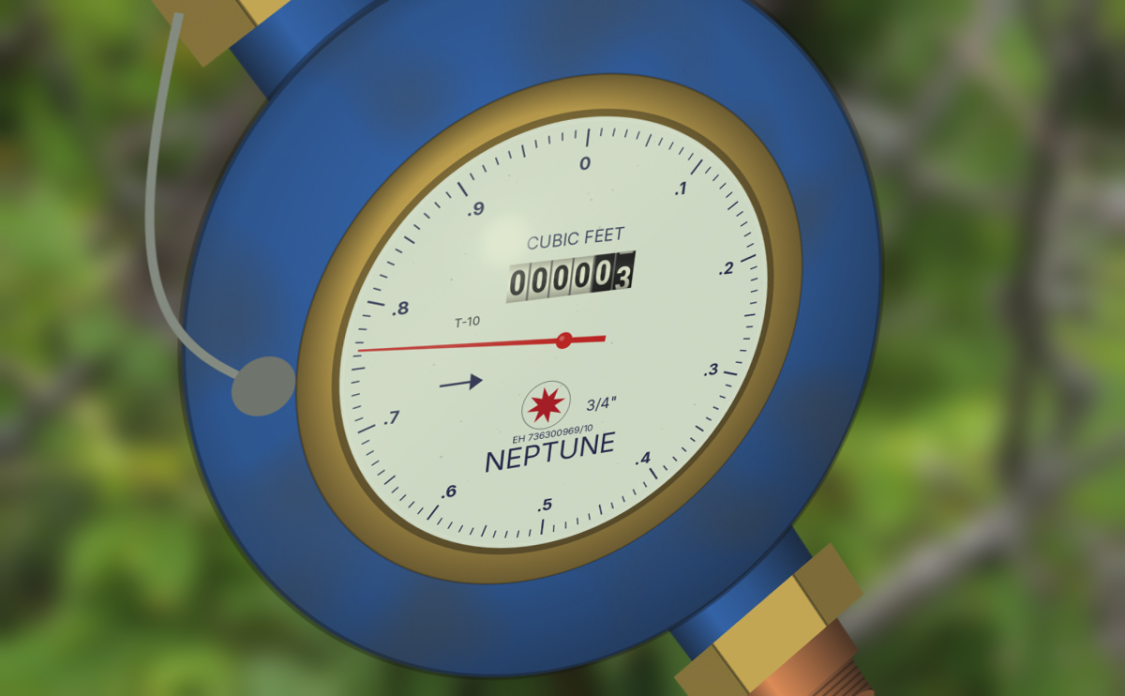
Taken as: value=2.76 unit=ft³
